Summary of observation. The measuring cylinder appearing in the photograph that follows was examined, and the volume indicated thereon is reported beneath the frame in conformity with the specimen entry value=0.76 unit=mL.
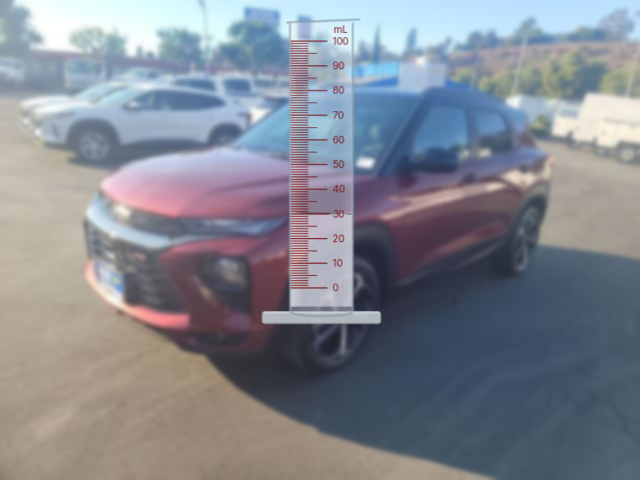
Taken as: value=30 unit=mL
